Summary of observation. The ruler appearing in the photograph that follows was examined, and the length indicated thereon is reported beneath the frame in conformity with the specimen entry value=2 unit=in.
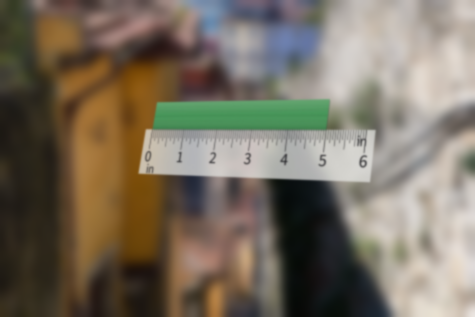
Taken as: value=5 unit=in
